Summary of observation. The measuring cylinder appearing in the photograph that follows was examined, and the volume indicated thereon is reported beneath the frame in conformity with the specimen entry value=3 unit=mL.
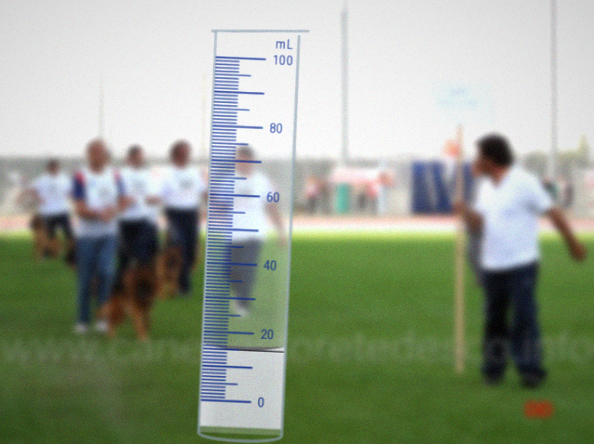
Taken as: value=15 unit=mL
